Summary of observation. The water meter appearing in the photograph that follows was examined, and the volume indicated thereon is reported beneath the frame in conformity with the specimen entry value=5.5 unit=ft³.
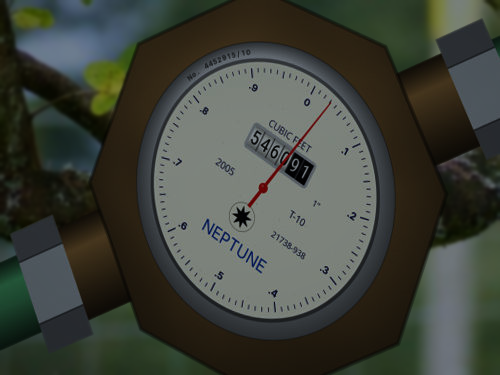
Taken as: value=546091.03 unit=ft³
